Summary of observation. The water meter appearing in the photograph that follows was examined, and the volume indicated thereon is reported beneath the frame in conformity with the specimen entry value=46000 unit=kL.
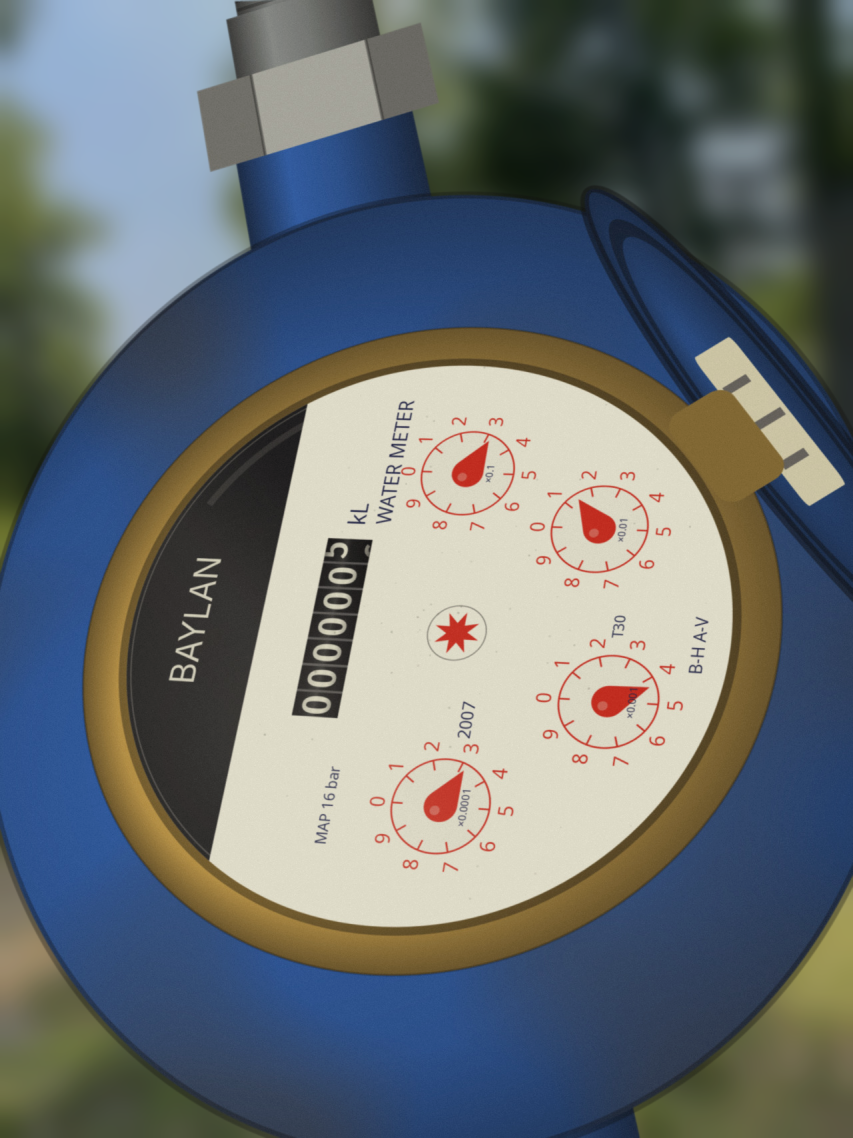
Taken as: value=5.3143 unit=kL
